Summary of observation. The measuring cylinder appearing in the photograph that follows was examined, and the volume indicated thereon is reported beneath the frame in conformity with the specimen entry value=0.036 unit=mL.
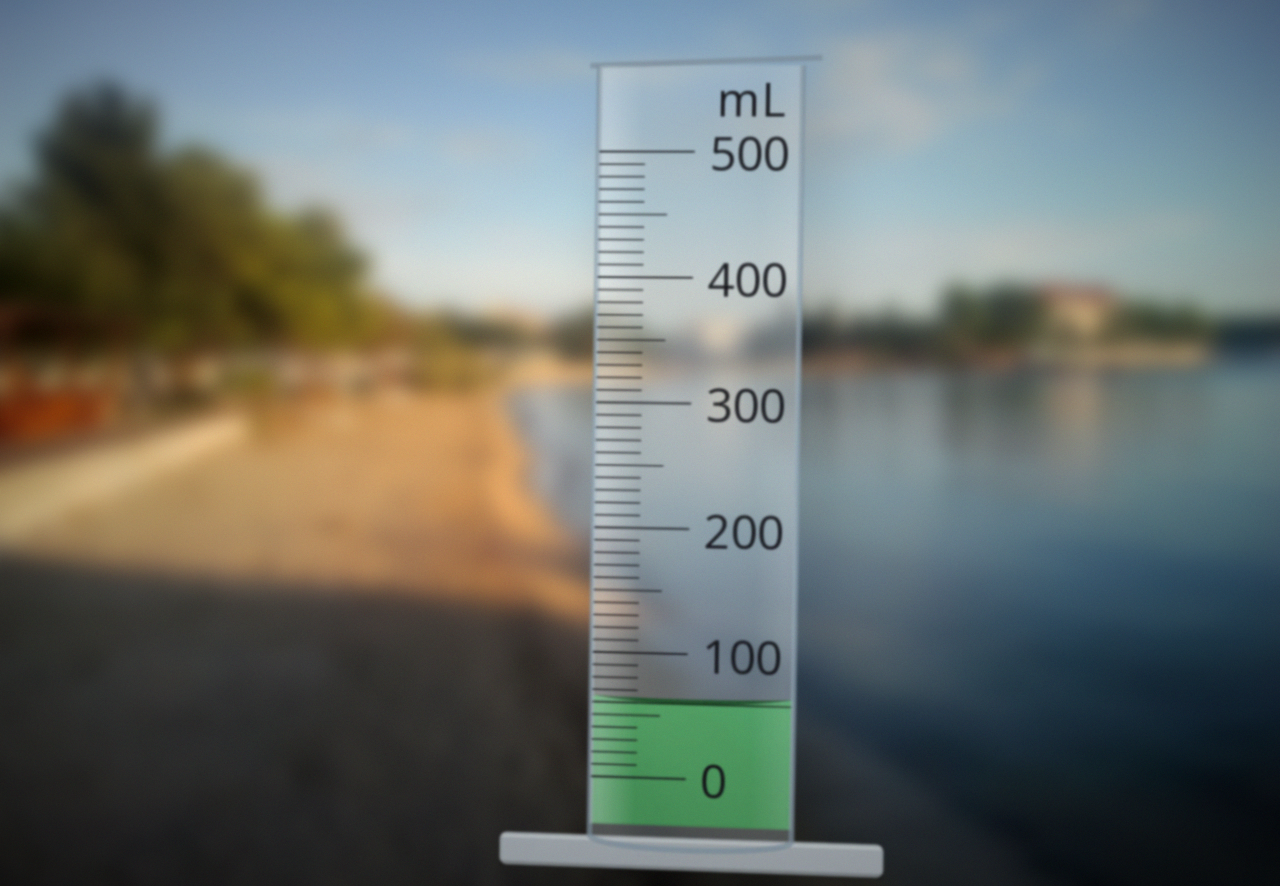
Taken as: value=60 unit=mL
